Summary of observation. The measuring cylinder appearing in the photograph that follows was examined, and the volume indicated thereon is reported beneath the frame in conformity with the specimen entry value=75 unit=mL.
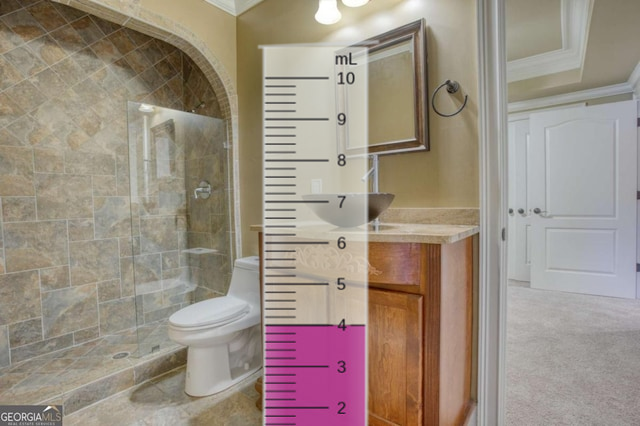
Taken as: value=4 unit=mL
